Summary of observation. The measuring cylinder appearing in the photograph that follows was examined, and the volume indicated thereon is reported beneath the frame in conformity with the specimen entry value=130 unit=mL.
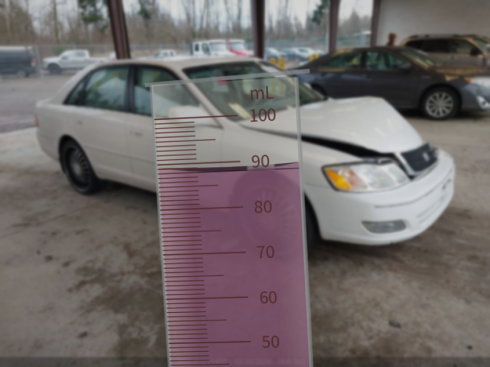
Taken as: value=88 unit=mL
